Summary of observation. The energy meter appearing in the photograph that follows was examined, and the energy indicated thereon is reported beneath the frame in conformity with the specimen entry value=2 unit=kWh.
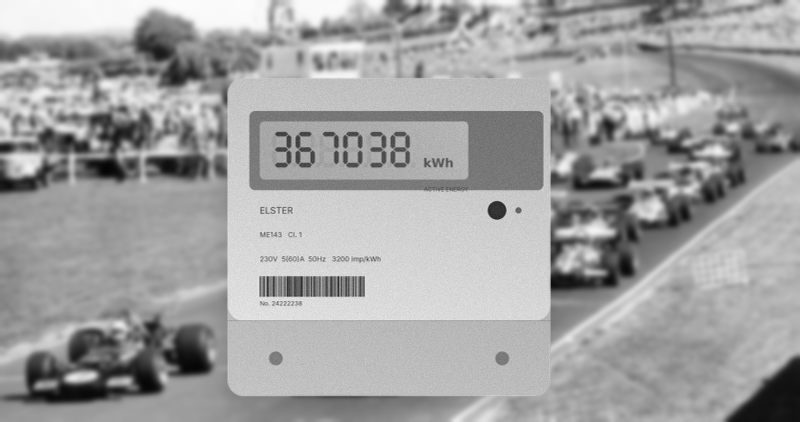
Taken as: value=367038 unit=kWh
